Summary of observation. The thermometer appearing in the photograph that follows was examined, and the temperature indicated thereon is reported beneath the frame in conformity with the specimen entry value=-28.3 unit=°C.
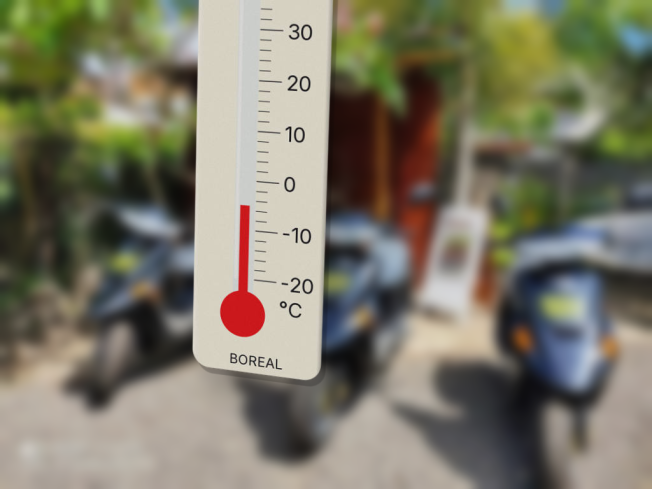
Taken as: value=-5 unit=°C
